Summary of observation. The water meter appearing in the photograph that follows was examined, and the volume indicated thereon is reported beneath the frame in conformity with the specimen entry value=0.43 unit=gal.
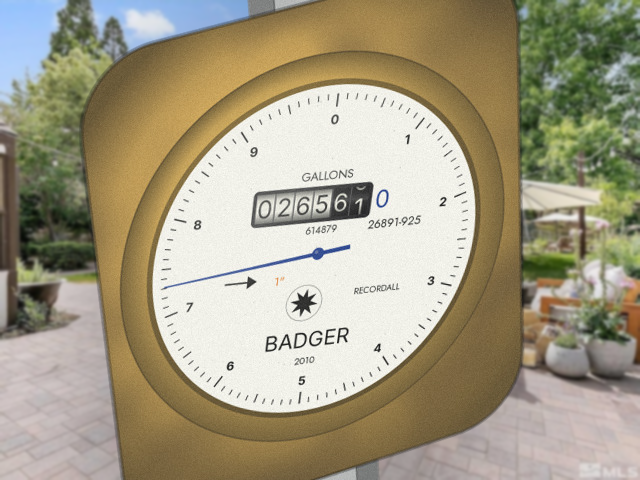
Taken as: value=265607.3 unit=gal
